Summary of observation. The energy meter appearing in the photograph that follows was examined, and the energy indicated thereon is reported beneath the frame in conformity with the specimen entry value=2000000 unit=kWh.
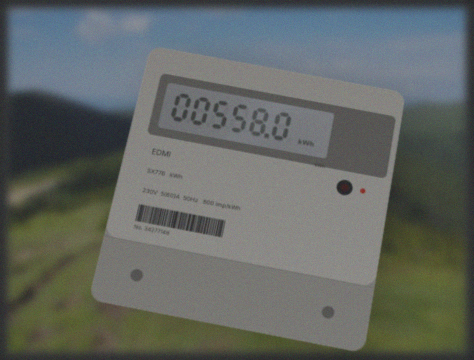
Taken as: value=558.0 unit=kWh
